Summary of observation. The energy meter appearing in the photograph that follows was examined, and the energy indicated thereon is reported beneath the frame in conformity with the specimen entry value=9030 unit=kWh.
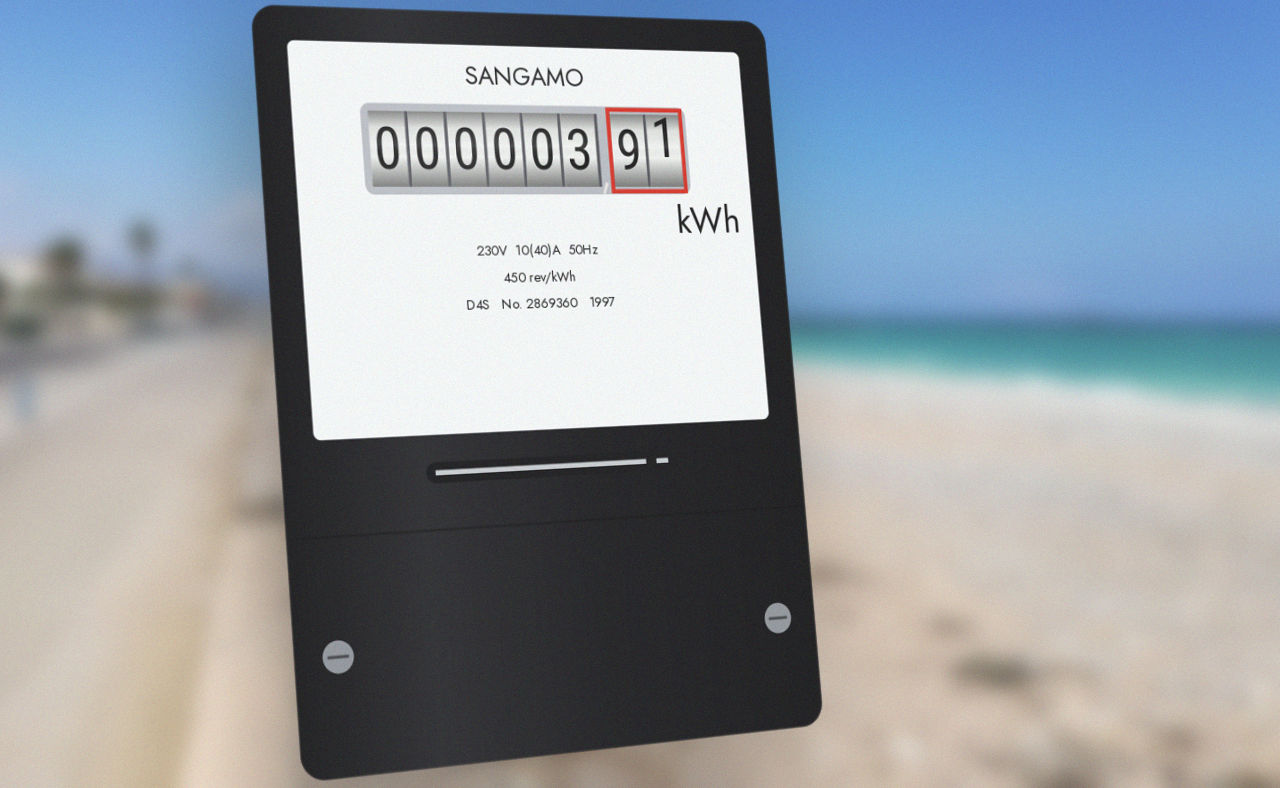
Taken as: value=3.91 unit=kWh
